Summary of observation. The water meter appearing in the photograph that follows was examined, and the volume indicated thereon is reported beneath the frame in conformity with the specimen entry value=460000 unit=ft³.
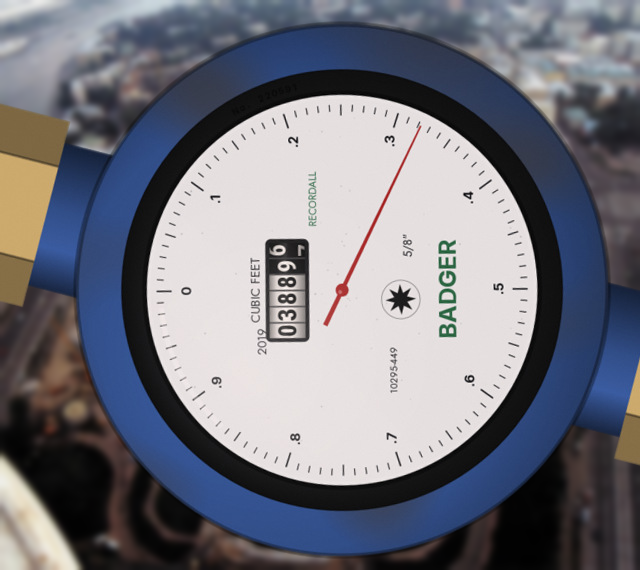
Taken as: value=38896.32 unit=ft³
